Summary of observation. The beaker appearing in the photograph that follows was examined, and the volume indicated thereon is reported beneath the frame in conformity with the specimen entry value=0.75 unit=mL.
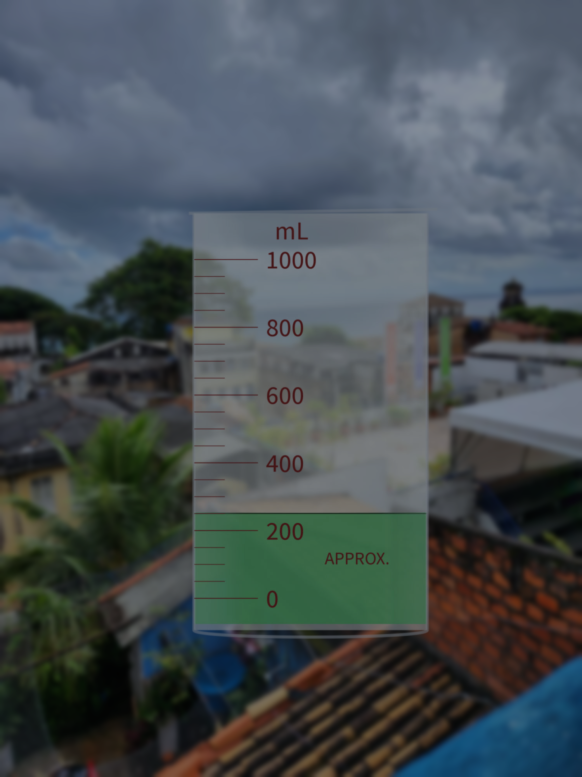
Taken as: value=250 unit=mL
